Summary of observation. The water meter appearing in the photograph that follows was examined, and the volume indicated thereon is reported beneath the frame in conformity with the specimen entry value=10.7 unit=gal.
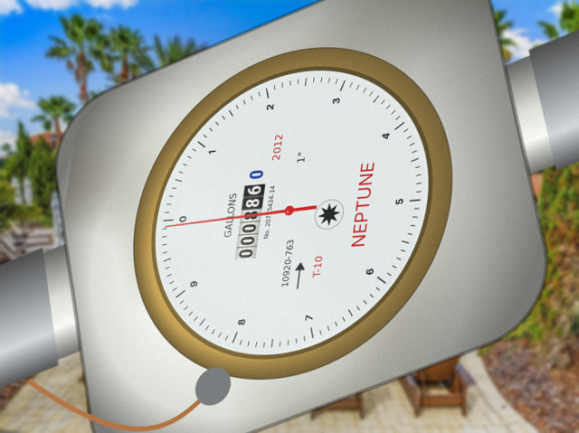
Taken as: value=8859.9 unit=gal
